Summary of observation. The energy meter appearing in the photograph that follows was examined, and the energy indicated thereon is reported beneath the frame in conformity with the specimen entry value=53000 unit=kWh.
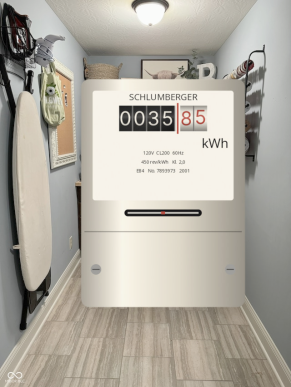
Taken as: value=35.85 unit=kWh
